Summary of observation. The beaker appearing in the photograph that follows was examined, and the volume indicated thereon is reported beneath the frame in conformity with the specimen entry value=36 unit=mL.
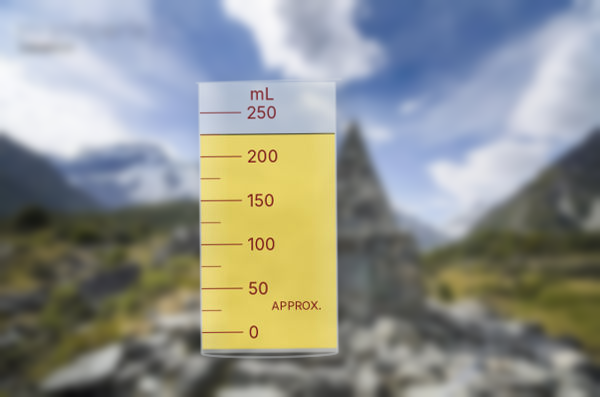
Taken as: value=225 unit=mL
